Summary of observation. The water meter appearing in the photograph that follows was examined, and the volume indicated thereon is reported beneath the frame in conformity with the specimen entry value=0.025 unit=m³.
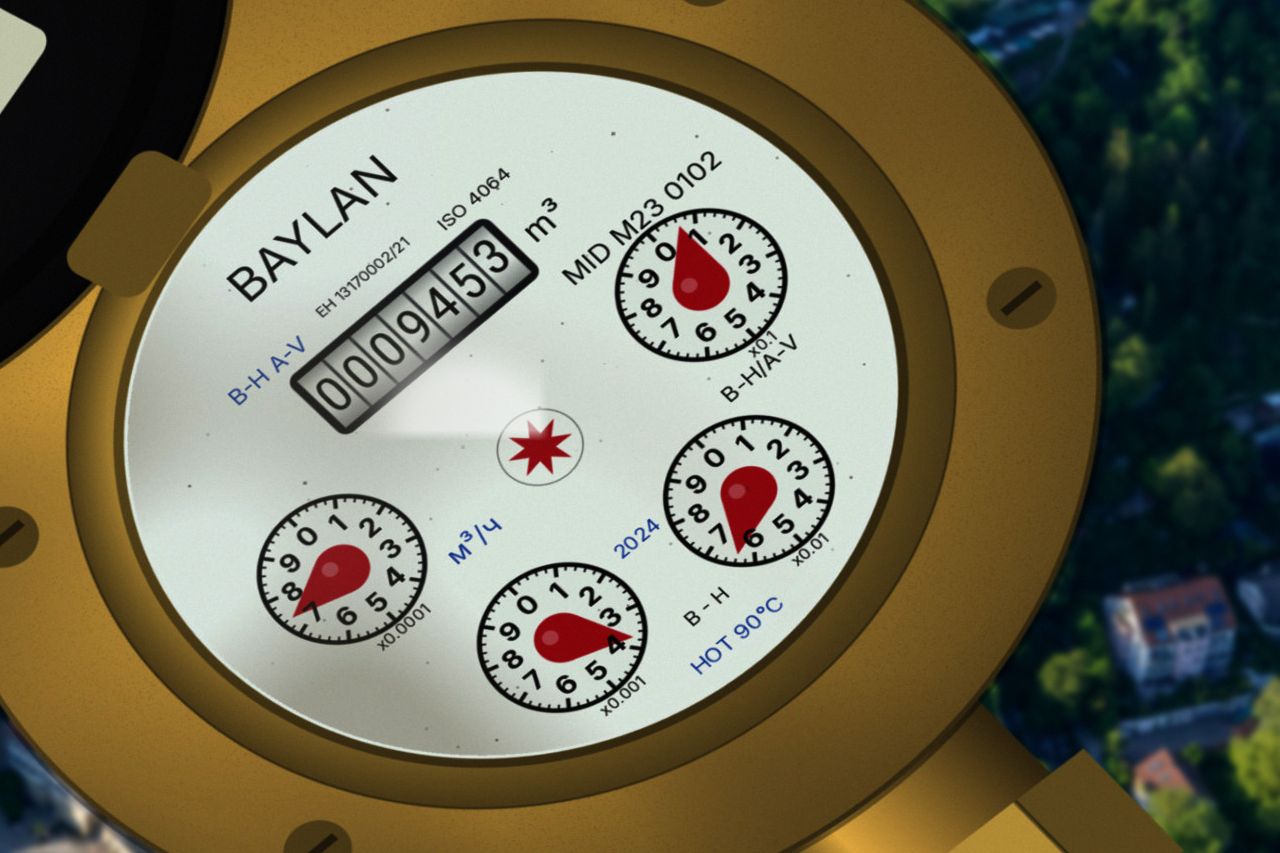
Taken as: value=9453.0637 unit=m³
